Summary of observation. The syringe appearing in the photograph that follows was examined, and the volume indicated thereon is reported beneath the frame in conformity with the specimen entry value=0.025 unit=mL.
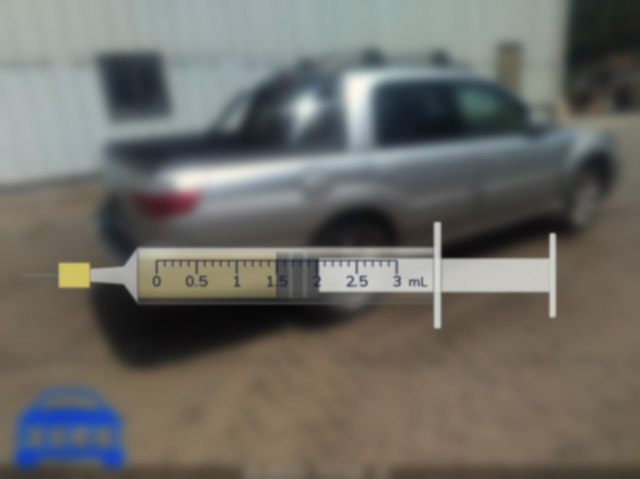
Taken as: value=1.5 unit=mL
